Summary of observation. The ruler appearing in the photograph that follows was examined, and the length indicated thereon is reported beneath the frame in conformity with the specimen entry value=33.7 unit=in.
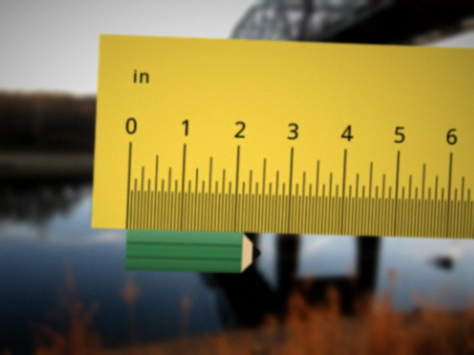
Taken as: value=2.5 unit=in
